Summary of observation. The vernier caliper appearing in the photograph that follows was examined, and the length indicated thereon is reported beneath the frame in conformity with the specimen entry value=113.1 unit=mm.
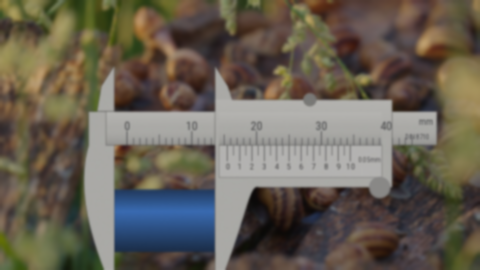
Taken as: value=15.5 unit=mm
